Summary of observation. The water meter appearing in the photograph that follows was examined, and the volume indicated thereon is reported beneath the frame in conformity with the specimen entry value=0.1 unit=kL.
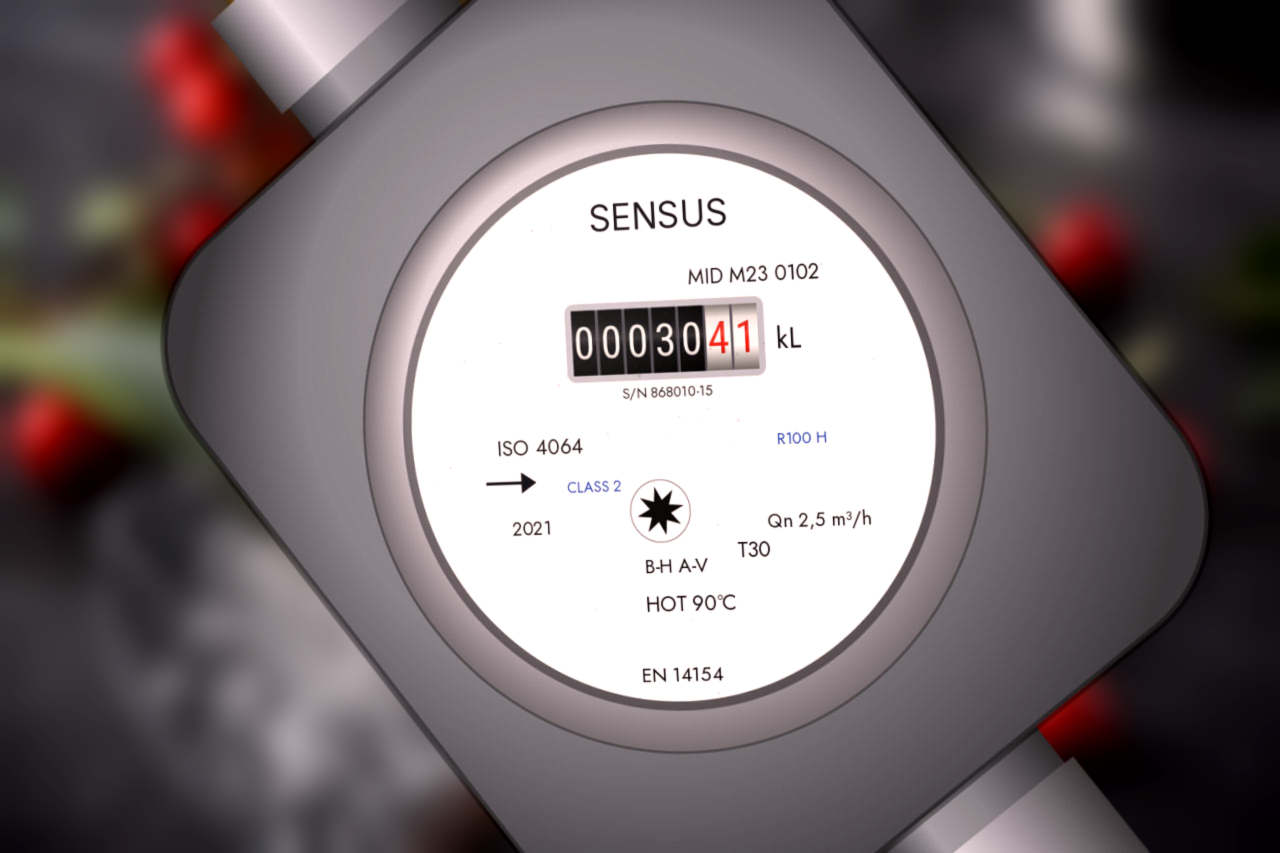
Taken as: value=30.41 unit=kL
